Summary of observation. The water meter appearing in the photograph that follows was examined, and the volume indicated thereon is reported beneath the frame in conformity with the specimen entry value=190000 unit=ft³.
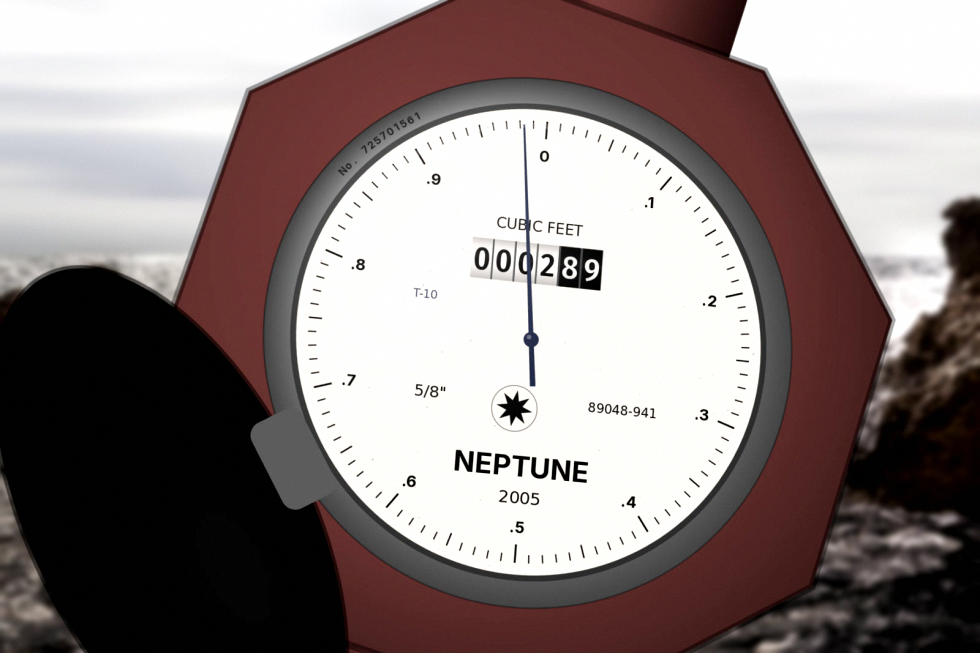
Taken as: value=288.98 unit=ft³
